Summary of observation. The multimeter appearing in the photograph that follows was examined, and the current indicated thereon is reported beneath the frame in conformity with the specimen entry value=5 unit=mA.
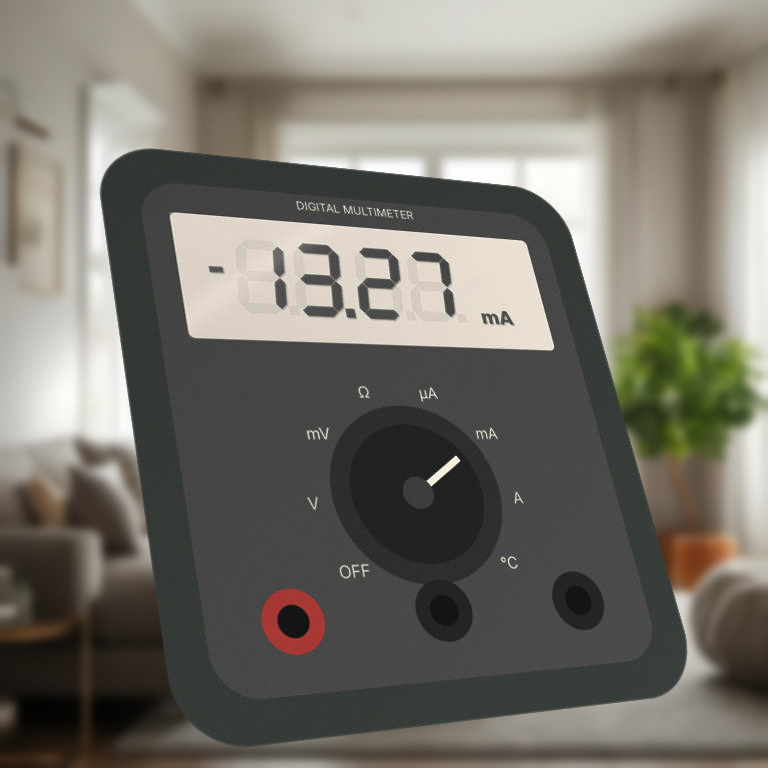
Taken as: value=-13.27 unit=mA
